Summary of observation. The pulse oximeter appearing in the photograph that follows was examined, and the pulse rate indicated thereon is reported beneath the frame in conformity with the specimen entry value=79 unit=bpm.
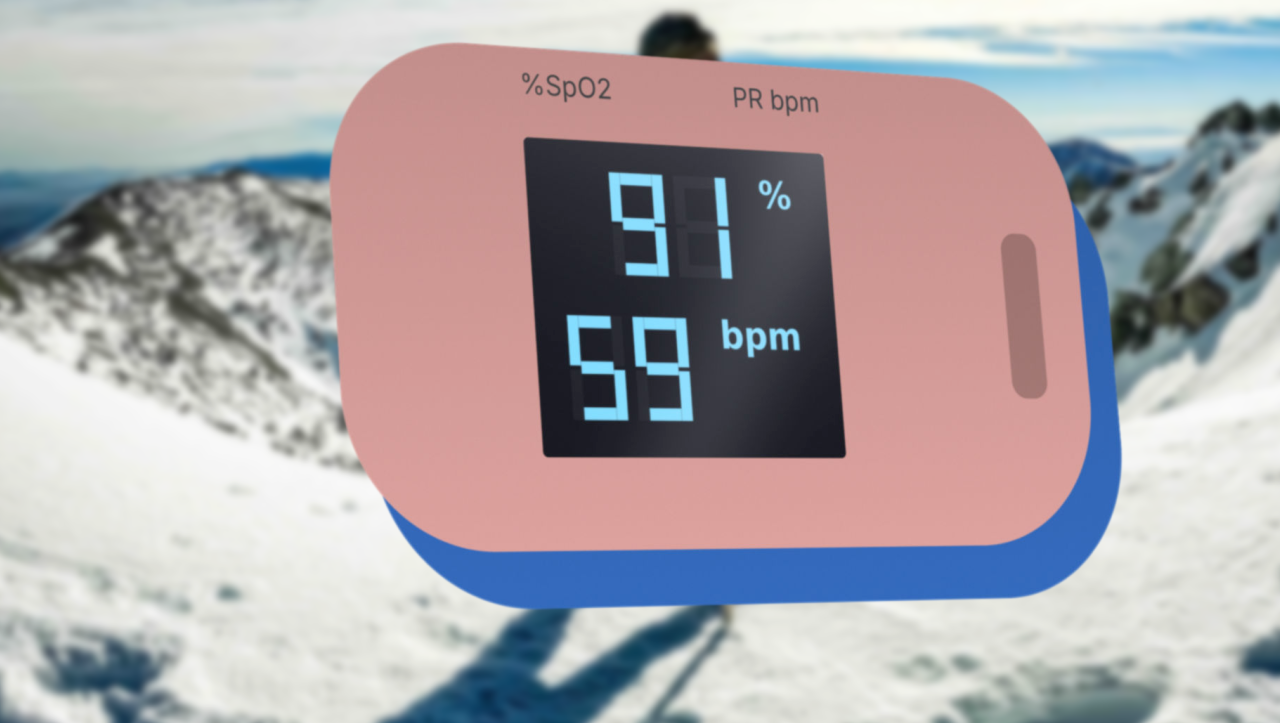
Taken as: value=59 unit=bpm
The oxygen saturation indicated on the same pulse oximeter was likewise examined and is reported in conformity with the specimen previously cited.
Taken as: value=91 unit=%
